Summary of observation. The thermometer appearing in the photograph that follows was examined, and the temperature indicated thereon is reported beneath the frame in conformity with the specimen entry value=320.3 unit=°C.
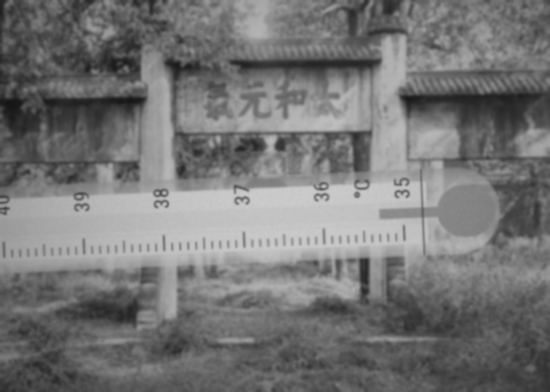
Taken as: value=35.3 unit=°C
